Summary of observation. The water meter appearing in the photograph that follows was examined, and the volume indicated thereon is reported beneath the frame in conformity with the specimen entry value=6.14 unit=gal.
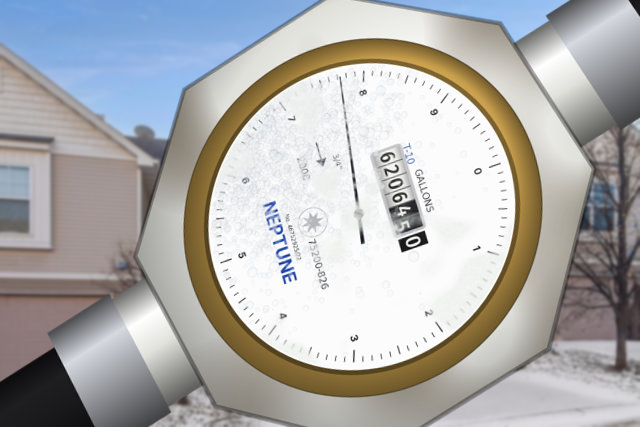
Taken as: value=6206447.7 unit=gal
